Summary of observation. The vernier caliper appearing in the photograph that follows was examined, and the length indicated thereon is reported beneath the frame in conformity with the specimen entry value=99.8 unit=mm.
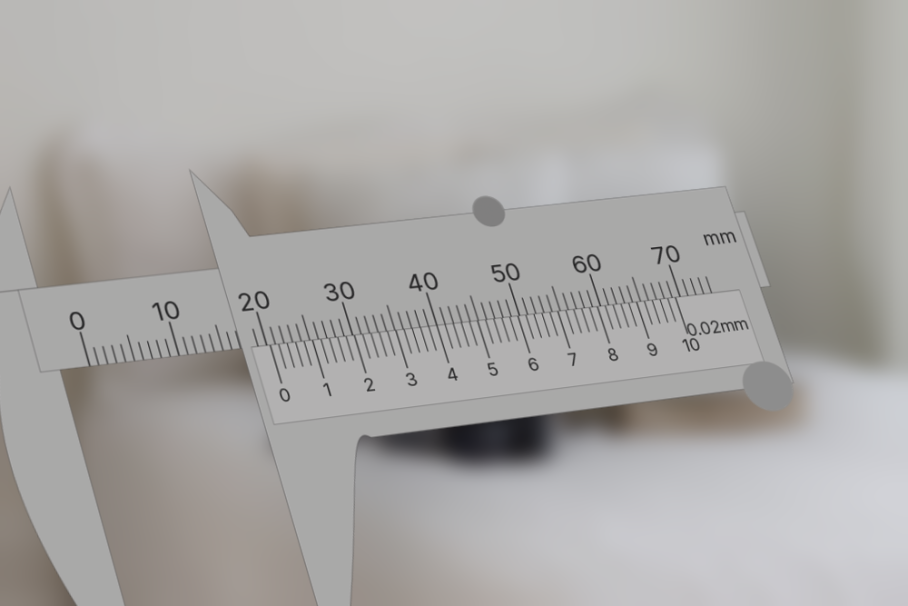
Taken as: value=20.4 unit=mm
